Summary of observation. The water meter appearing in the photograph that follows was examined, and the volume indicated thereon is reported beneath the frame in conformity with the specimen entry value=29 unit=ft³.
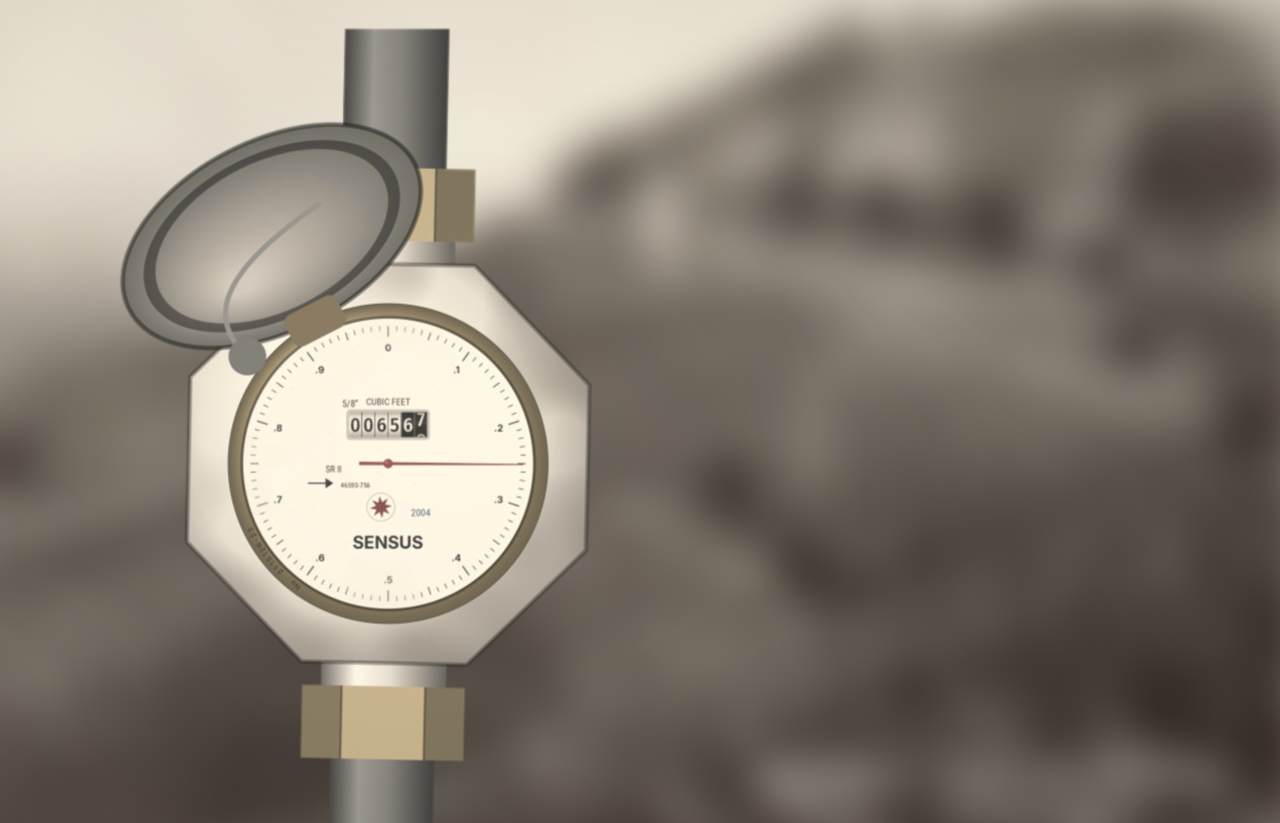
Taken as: value=6567.25 unit=ft³
